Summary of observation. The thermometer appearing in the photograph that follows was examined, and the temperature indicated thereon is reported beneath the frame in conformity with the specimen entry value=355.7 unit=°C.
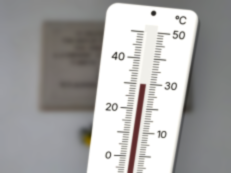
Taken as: value=30 unit=°C
